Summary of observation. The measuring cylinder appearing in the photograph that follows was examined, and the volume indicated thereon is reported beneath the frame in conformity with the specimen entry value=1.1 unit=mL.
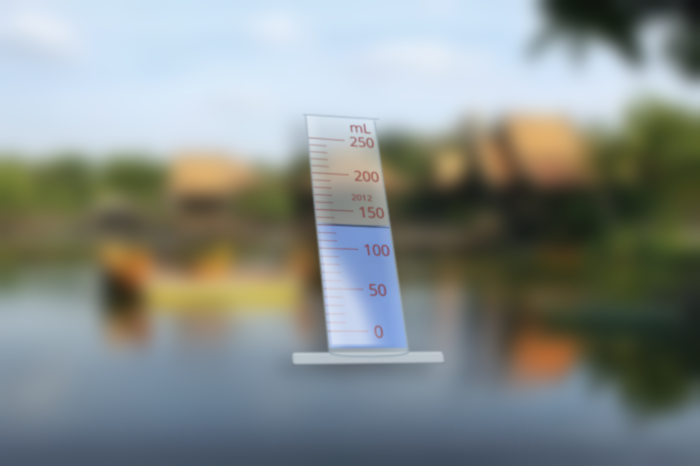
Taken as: value=130 unit=mL
